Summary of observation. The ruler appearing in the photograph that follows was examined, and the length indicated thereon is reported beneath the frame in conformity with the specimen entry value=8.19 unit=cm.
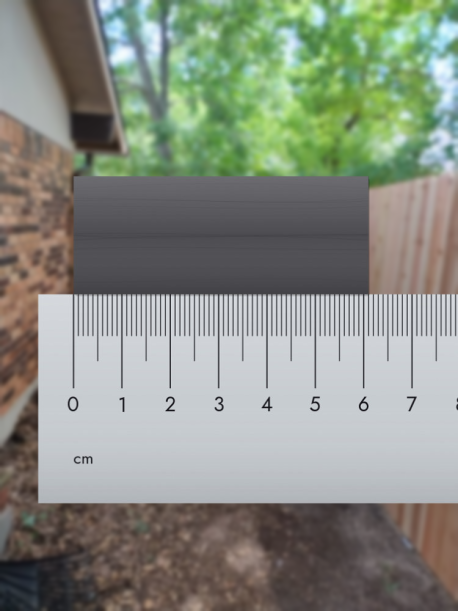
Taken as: value=6.1 unit=cm
